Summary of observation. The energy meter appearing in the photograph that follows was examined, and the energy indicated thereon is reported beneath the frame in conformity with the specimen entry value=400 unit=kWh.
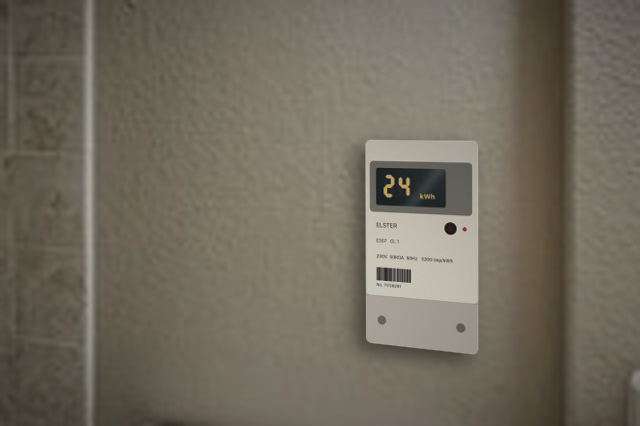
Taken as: value=24 unit=kWh
